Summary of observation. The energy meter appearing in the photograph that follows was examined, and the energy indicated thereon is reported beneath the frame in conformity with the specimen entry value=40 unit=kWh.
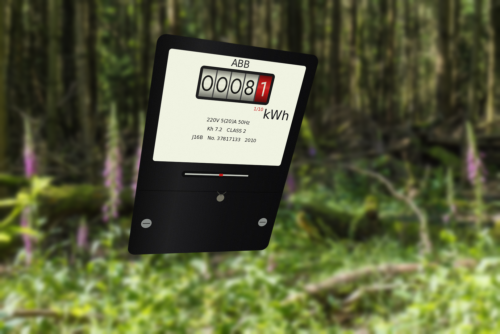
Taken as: value=8.1 unit=kWh
